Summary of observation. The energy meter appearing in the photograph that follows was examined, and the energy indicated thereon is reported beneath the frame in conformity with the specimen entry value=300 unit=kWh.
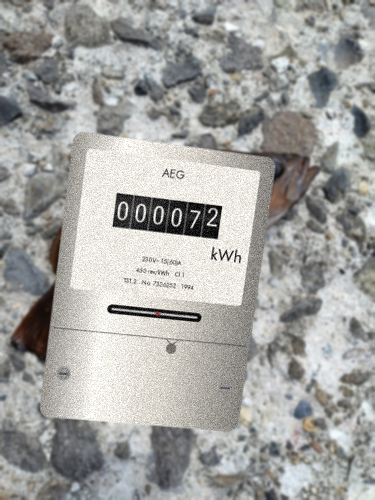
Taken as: value=72 unit=kWh
